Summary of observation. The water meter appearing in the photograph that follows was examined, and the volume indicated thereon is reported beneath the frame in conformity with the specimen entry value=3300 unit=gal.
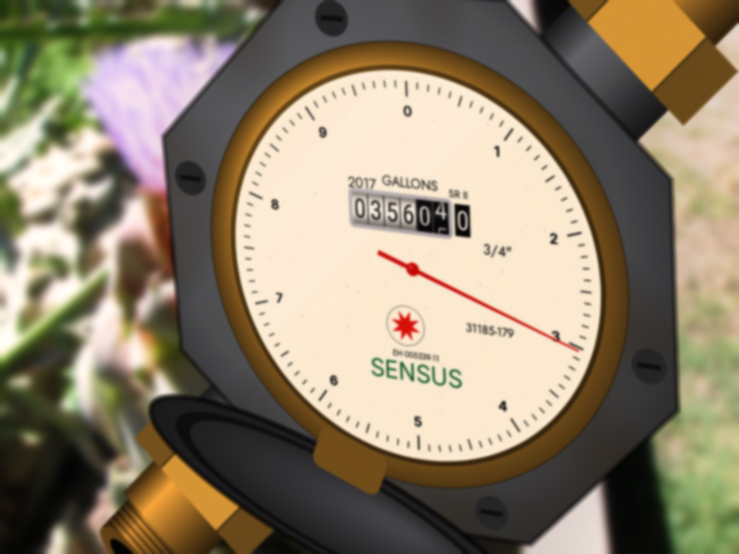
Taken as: value=356043.0 unit=gal
